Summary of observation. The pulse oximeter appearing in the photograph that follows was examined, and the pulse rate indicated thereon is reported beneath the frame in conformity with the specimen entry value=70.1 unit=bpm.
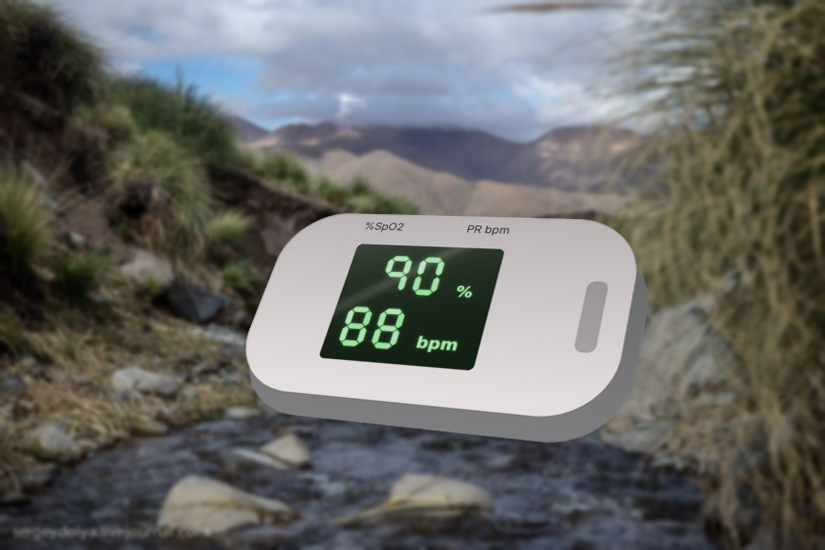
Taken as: value=88 unit=bpm
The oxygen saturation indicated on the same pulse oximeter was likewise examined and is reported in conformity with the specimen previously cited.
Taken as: value=90 unit=%
